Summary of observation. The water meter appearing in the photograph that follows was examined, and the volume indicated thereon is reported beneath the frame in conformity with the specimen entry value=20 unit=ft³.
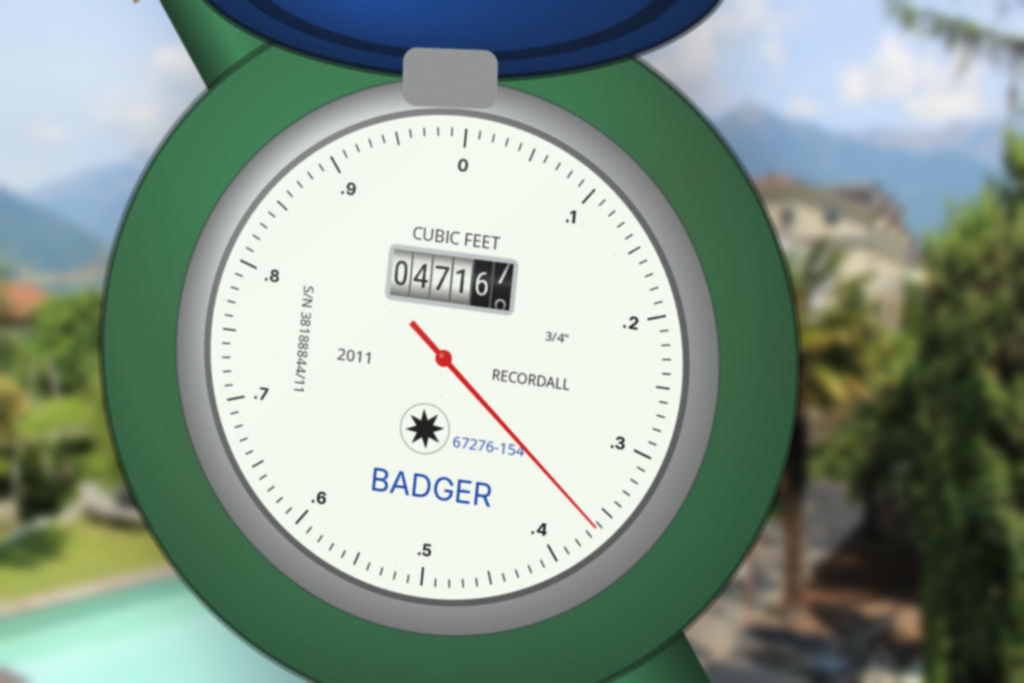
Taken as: value=47167.36 unit=ft³
